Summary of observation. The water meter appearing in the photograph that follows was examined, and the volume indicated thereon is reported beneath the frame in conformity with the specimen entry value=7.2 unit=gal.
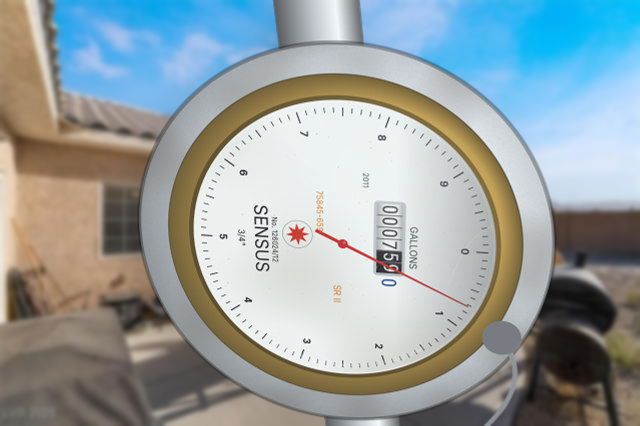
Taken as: value=7590.7 unit=gal
